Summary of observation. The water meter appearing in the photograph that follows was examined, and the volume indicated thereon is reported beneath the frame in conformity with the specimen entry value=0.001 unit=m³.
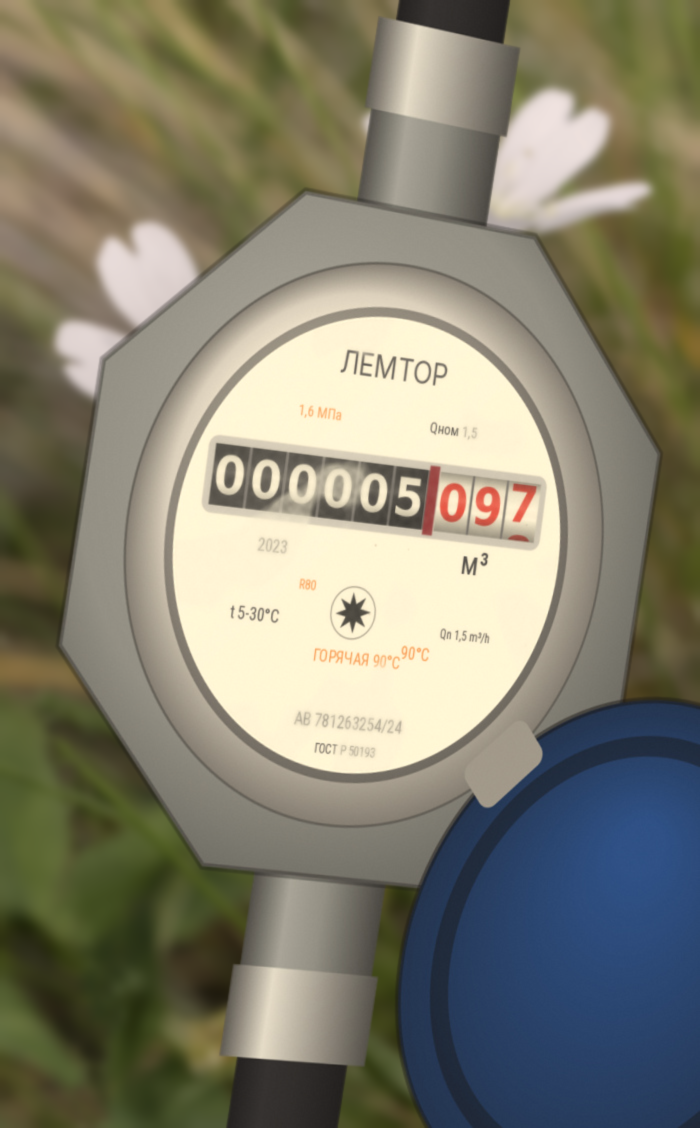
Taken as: value=5.097 unit=m³
